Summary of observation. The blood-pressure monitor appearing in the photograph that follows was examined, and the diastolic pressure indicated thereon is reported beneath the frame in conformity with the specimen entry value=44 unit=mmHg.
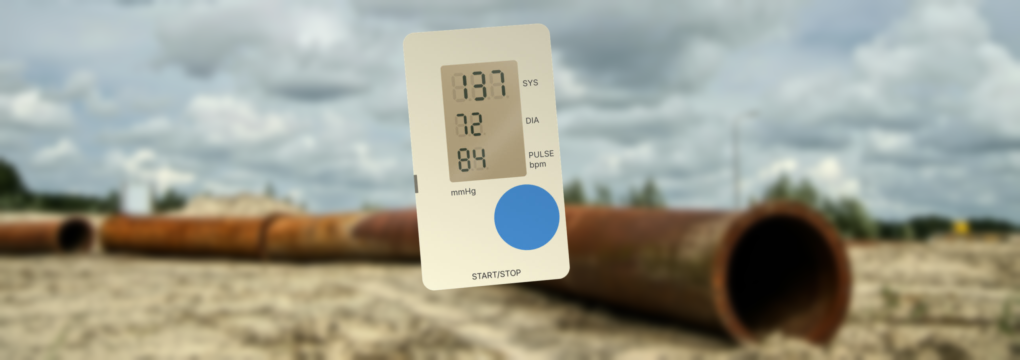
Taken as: value=72 unit=mmHg
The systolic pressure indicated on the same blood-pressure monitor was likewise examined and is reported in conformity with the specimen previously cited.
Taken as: value=137 unit=mmHg
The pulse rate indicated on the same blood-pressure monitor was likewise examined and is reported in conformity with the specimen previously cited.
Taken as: value=84 unit=bpm
